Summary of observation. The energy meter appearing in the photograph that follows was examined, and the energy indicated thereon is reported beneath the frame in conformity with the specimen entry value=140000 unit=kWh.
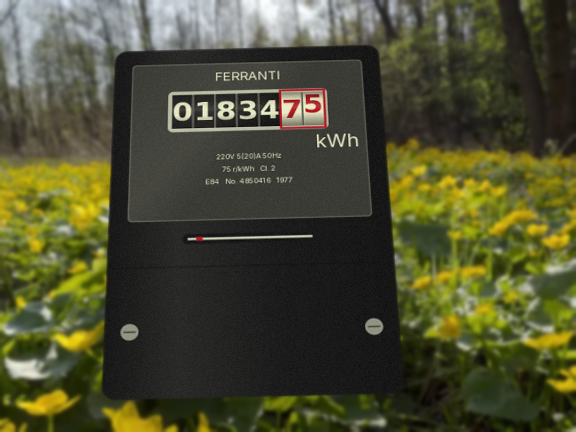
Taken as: value=1834.75 unit=kWh
